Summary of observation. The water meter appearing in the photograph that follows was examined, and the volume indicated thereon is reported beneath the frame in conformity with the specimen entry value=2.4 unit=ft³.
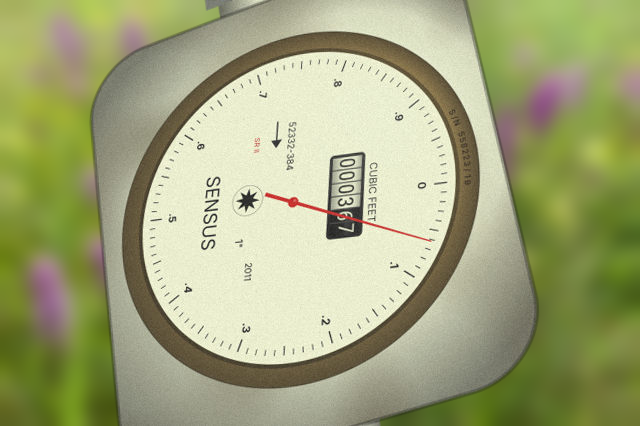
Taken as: value=367.06 unit=ft³
